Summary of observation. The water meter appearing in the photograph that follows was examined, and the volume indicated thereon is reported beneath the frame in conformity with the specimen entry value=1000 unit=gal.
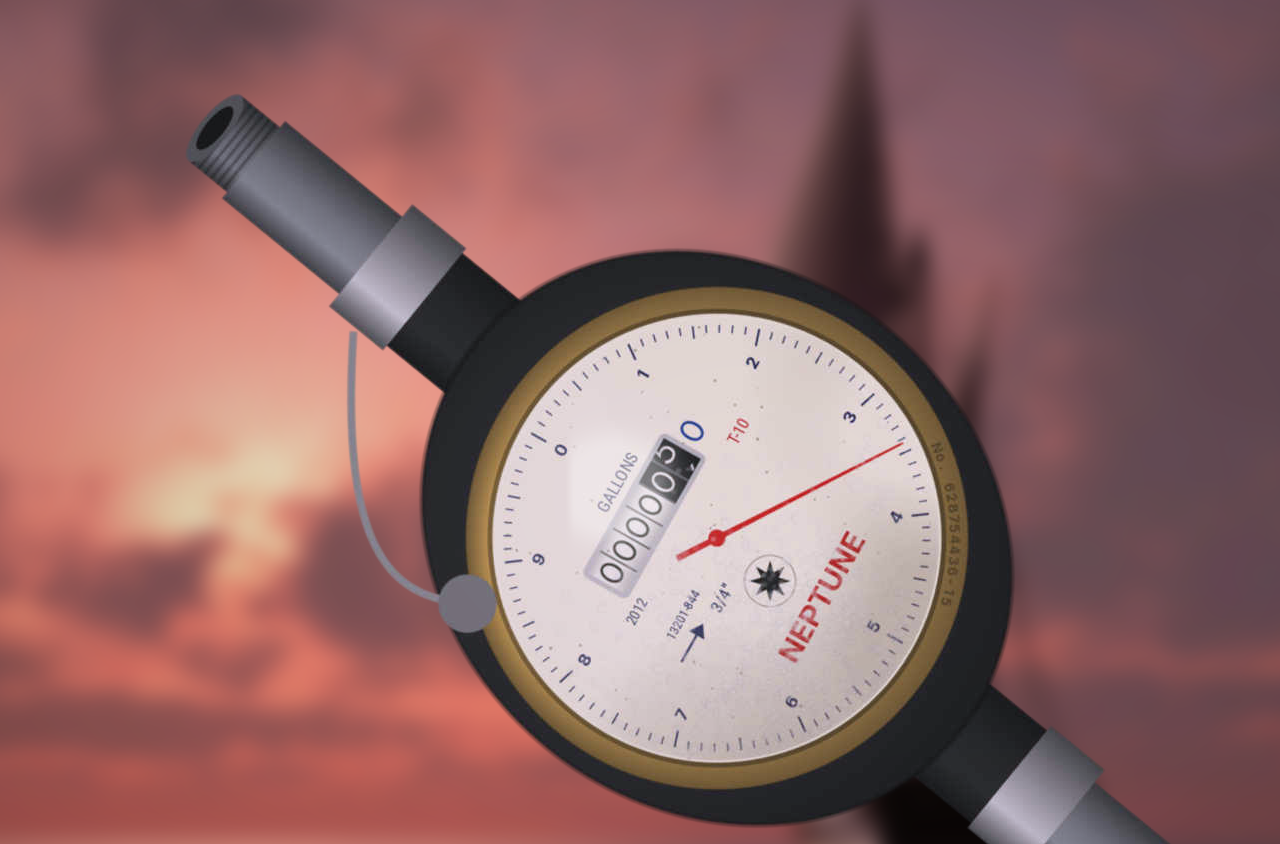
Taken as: value=53.4 unit=gal
